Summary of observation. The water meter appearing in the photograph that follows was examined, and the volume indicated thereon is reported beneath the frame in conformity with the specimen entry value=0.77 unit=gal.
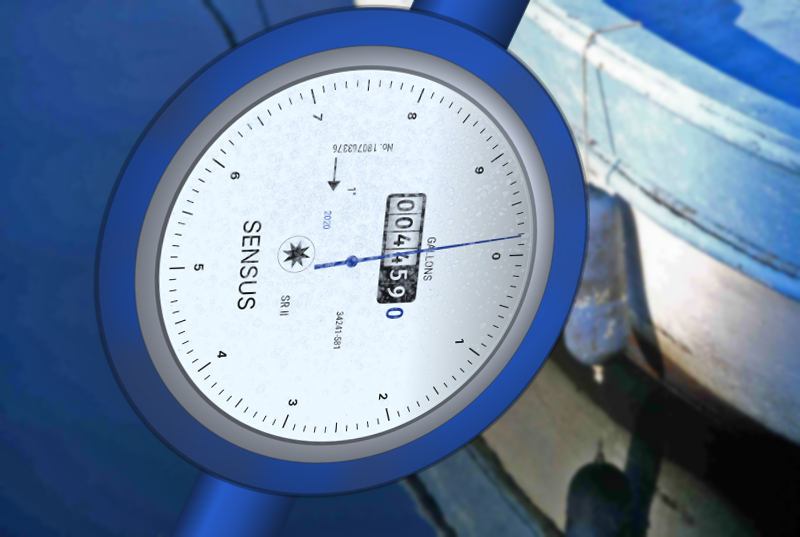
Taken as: value=44589.8 unit=gal
